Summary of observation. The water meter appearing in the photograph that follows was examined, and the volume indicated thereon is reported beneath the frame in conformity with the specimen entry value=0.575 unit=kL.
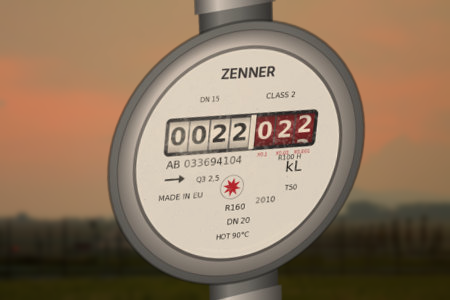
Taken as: value=22.022 unit=kL
